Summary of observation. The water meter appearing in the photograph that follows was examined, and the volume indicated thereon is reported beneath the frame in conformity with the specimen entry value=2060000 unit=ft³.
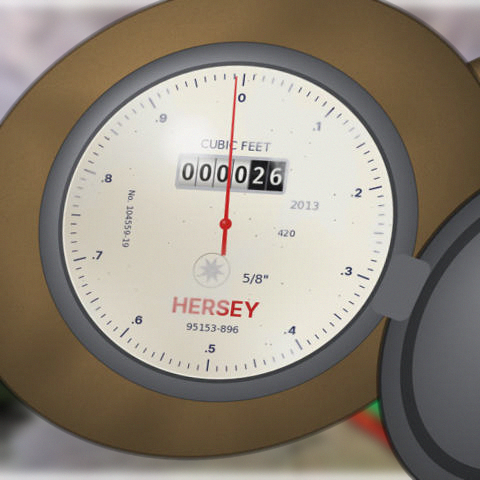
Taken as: value=25.99 unit=ft³
